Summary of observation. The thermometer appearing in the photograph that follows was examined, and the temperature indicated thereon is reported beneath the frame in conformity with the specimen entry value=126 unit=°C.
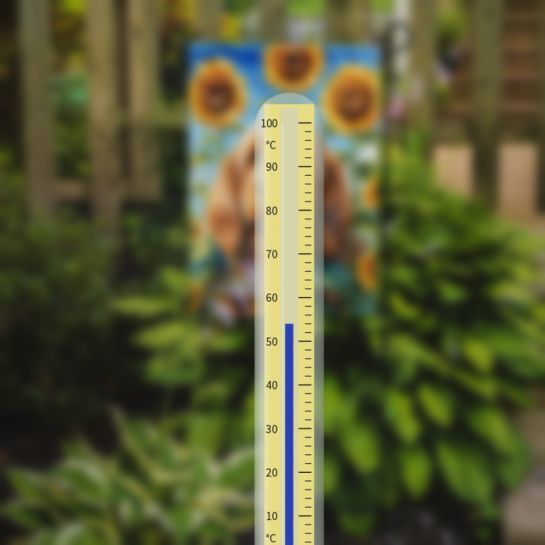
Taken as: value=54 unit=°C
